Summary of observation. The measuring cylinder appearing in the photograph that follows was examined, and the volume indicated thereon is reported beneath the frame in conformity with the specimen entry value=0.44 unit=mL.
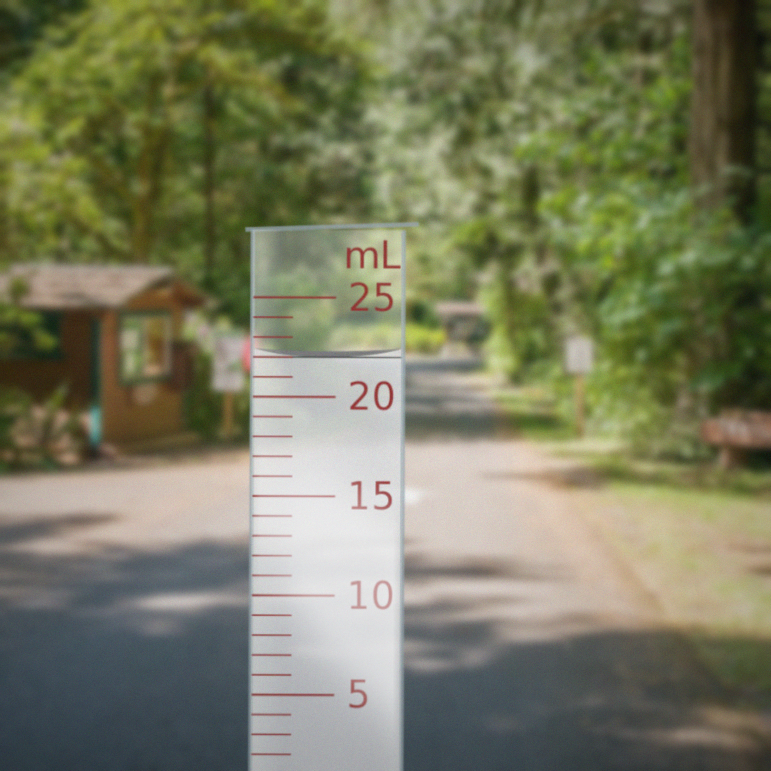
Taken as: value=22 unit=mL
